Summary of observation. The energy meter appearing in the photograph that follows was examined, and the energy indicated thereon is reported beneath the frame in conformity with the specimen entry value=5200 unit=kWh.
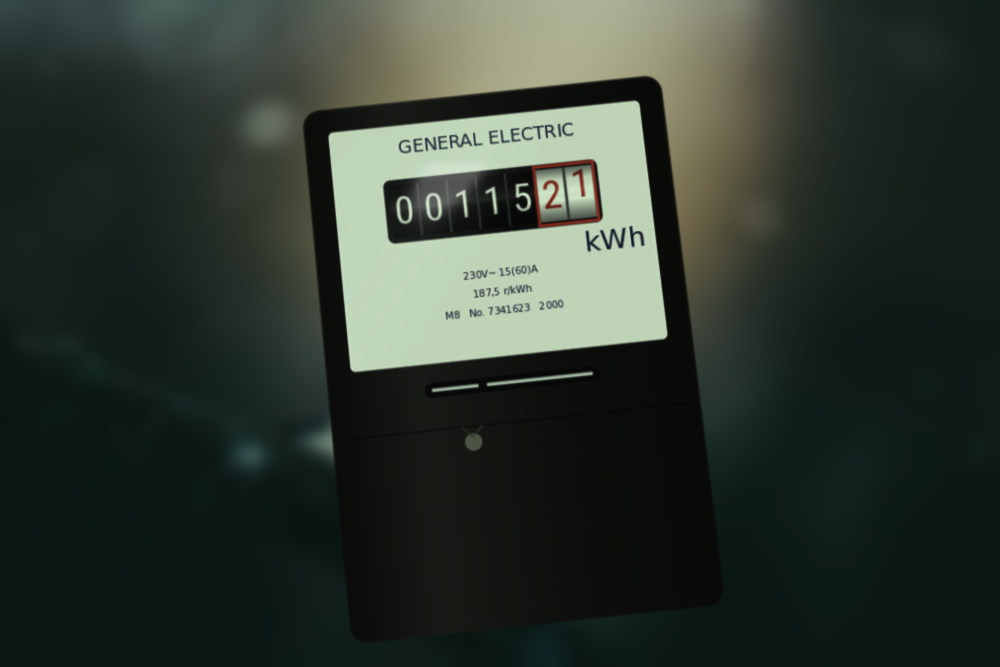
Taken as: value=115.21 unit=kWh
